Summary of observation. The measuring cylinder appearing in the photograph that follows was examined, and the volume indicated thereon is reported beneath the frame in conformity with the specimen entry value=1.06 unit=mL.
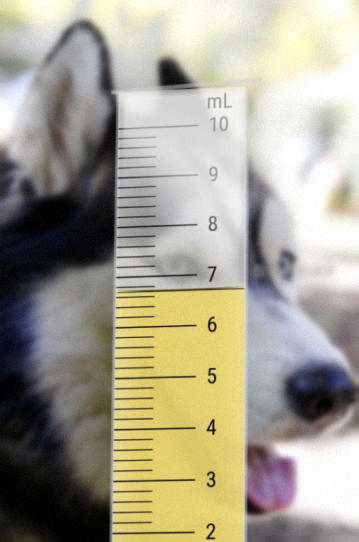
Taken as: value=6.7 unit=mL
